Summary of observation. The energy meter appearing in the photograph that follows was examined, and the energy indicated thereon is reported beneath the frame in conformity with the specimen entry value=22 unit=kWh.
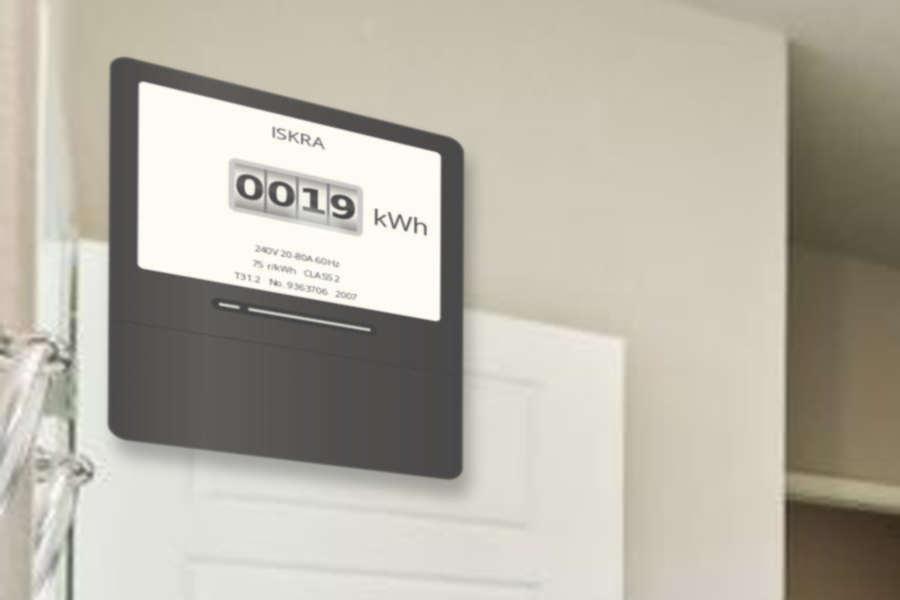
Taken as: value=19 unit=kWh
